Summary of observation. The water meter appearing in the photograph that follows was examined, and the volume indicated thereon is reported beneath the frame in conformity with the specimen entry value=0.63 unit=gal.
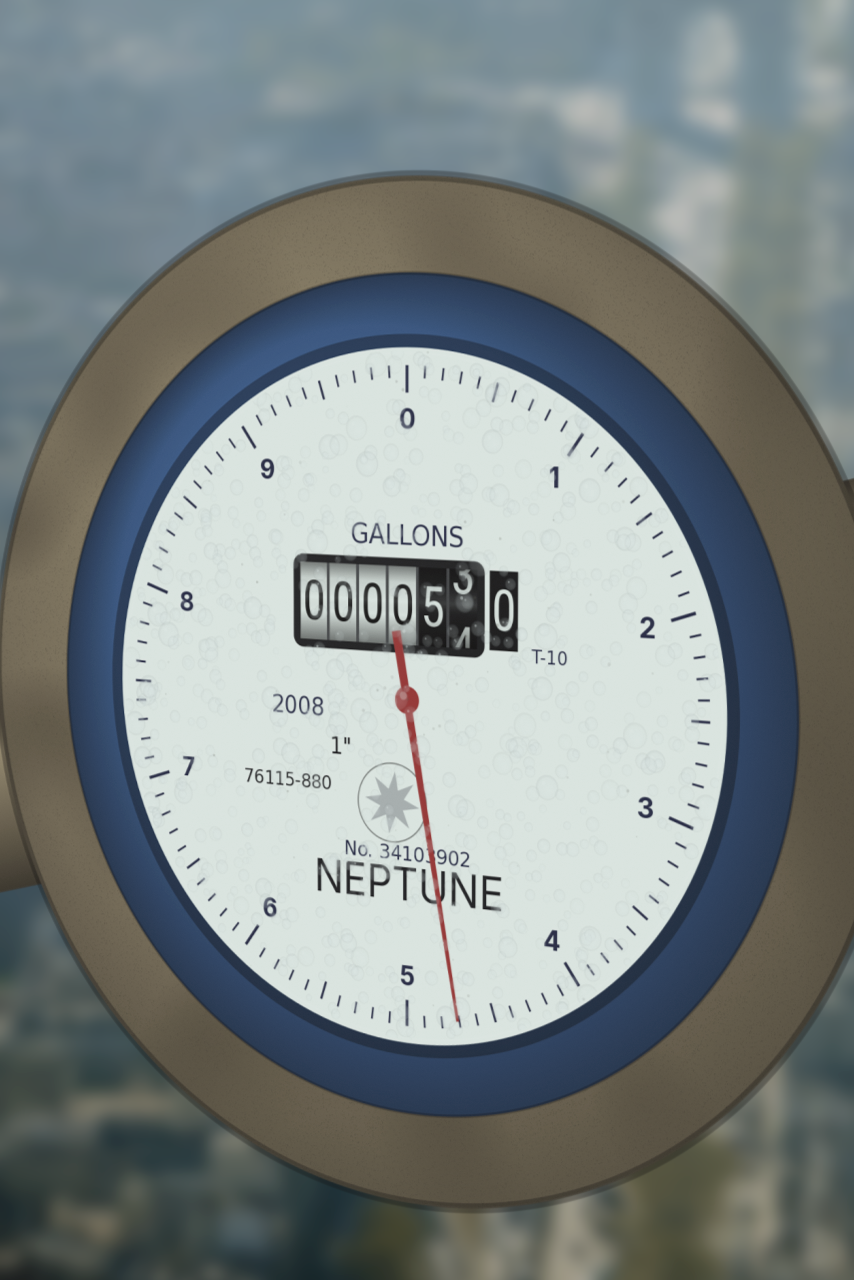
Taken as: value=534.7 unit=gal
